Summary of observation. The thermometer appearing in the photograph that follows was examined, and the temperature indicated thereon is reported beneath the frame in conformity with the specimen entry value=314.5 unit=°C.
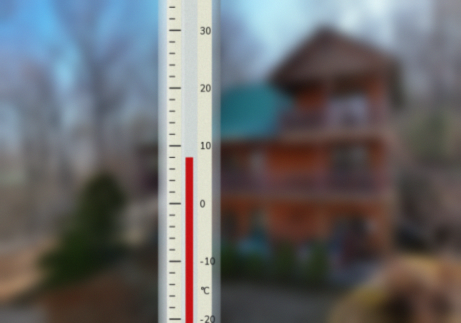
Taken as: value=8 unit=°C
